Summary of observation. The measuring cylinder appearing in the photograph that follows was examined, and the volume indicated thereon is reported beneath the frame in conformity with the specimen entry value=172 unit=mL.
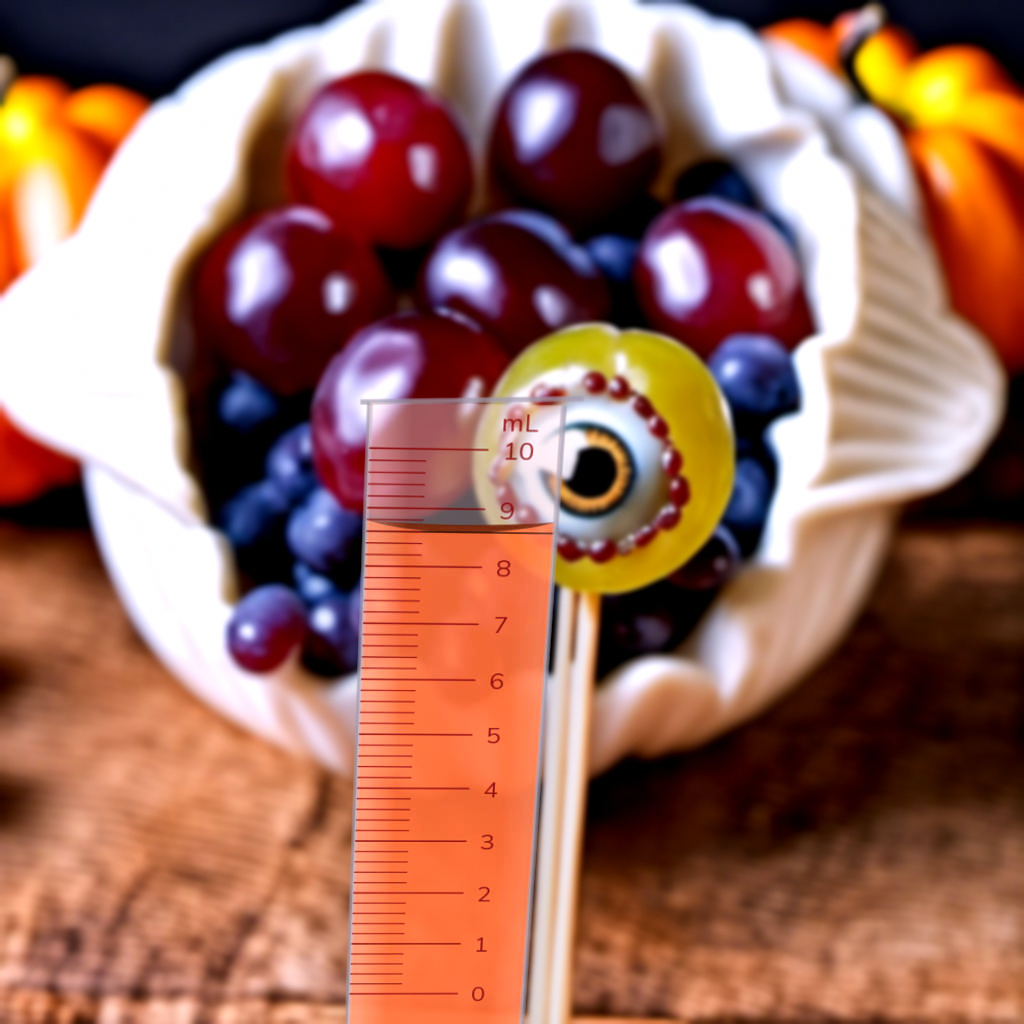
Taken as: value=8.6 unit=mL
